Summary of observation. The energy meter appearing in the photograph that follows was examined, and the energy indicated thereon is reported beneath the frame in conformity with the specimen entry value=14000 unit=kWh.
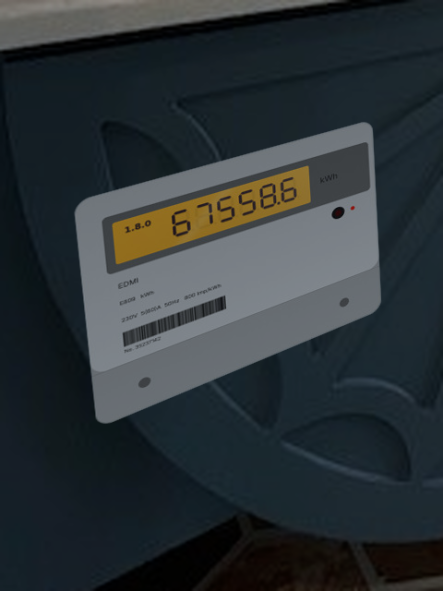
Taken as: value=67558.6 unit=kWh
